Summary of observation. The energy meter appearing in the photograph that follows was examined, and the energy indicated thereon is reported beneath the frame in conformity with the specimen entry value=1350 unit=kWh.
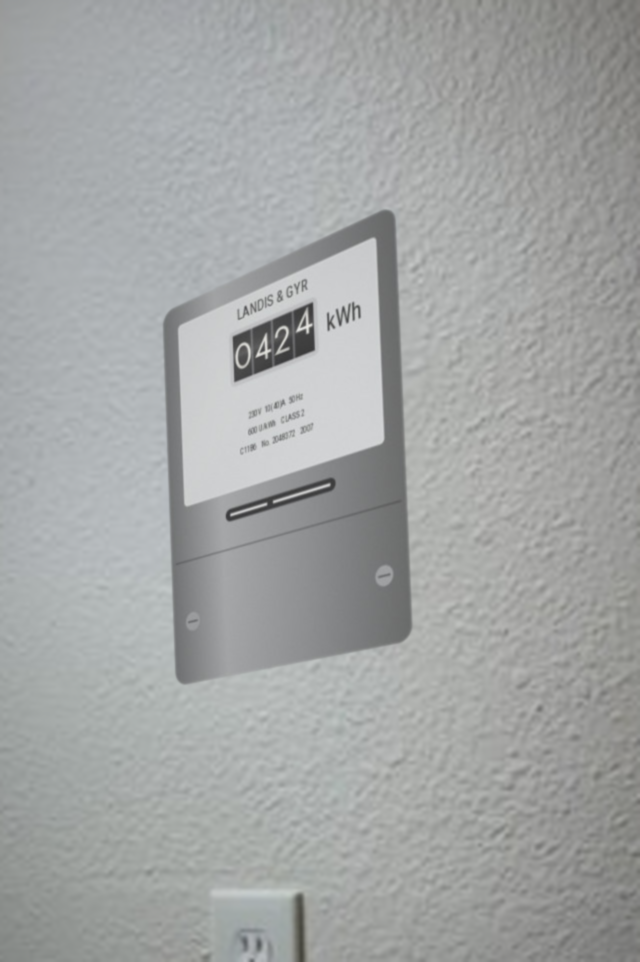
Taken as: value=424 unit=kWh
